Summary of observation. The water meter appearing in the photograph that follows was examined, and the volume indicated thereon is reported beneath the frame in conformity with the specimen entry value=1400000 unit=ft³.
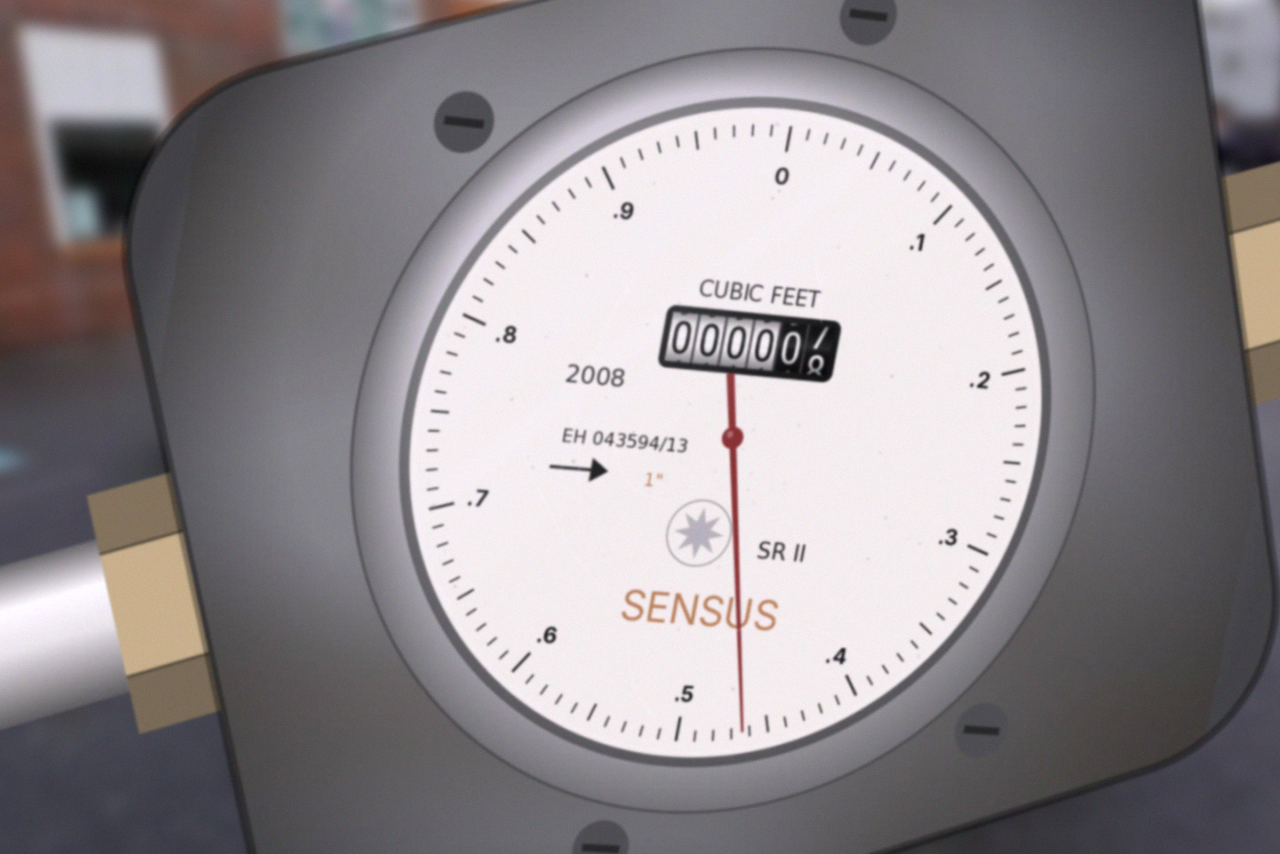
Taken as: value=7.46 unit=ft³
